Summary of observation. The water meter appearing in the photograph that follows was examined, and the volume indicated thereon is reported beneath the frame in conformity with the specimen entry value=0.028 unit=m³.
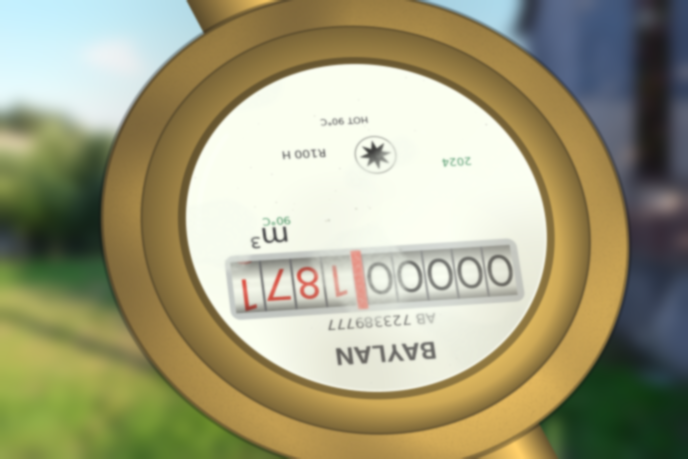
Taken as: value=0.1871 unit=m³
